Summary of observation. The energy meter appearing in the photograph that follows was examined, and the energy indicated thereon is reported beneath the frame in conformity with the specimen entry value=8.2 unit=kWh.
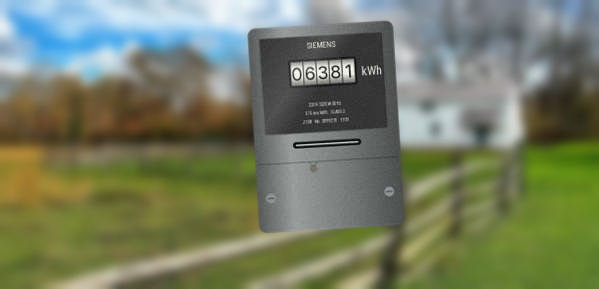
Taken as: value=6381 unit=kWh
